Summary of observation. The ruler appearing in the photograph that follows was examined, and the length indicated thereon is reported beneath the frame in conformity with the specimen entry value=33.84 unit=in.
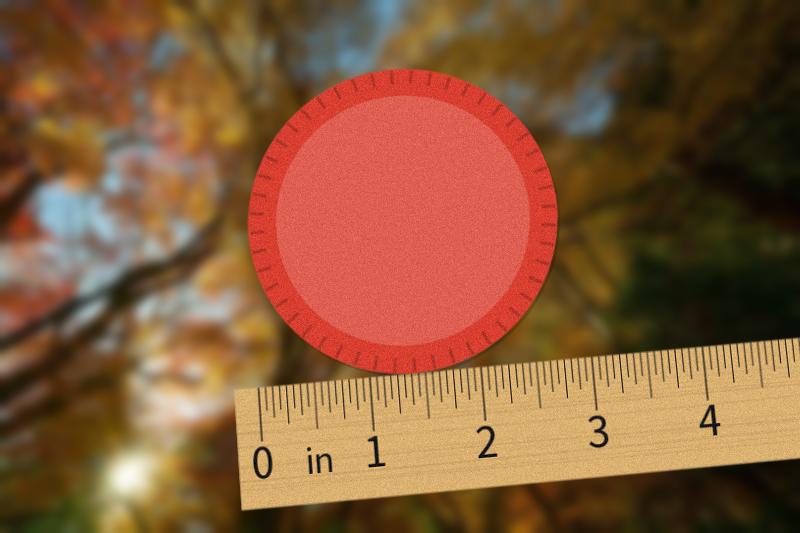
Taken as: value=2.8125 unit=in
